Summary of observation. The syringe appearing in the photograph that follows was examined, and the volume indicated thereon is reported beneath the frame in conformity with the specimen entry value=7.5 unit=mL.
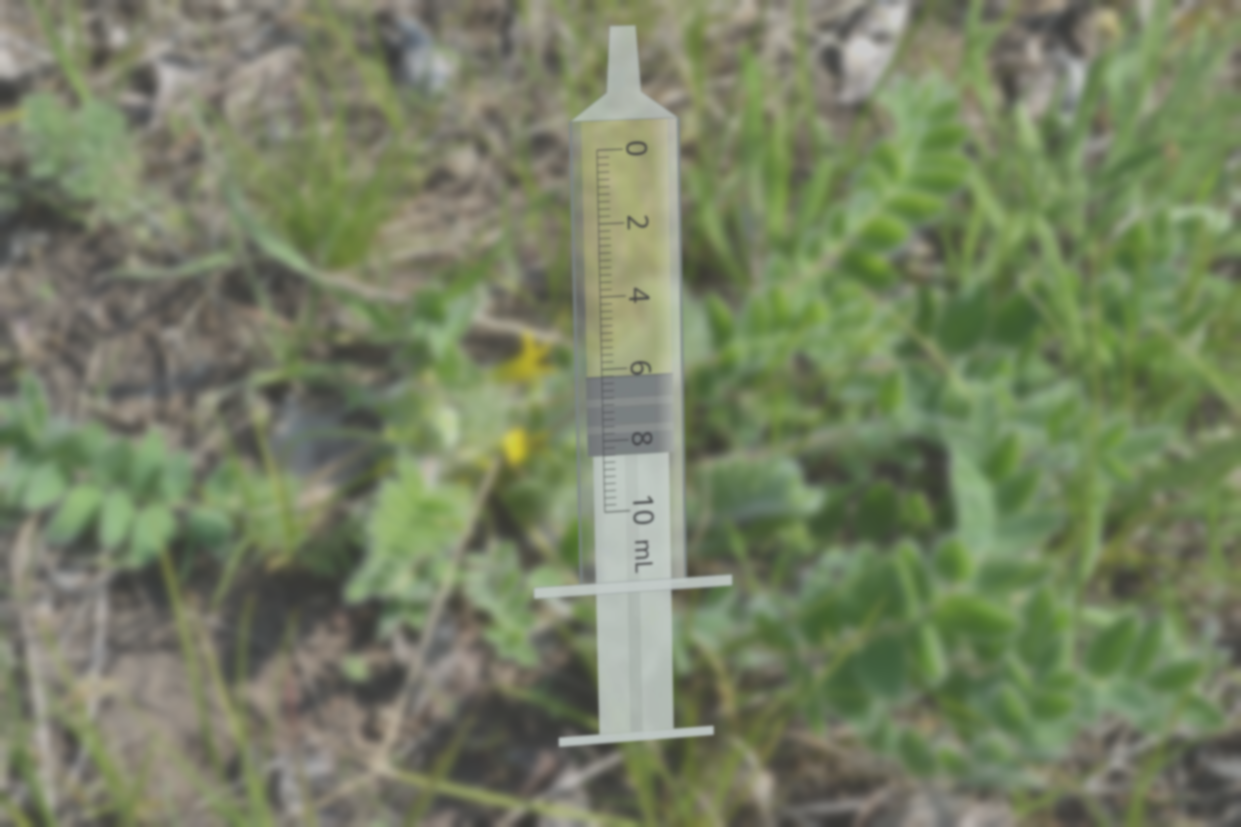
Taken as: value=6.2 unit=mL
